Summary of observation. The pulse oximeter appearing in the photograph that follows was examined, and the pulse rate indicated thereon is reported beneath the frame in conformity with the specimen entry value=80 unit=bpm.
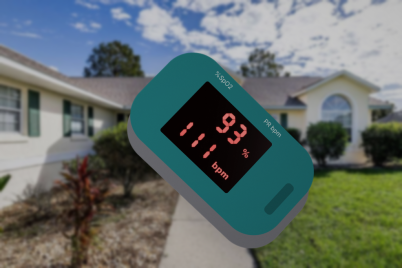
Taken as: value=111 unit=bpm
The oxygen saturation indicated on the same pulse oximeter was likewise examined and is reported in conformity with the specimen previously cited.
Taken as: value=93 unit=%
